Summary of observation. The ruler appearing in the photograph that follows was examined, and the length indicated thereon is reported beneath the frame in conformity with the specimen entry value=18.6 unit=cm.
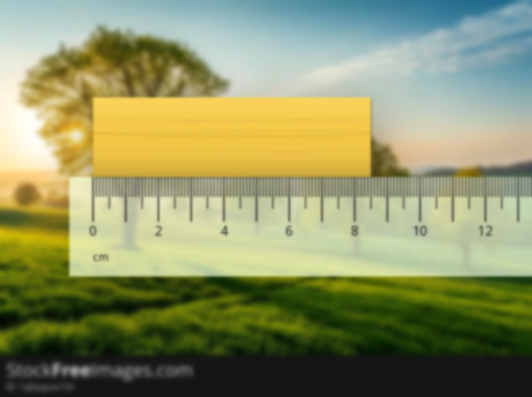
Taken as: value=8.5 unit=cm
